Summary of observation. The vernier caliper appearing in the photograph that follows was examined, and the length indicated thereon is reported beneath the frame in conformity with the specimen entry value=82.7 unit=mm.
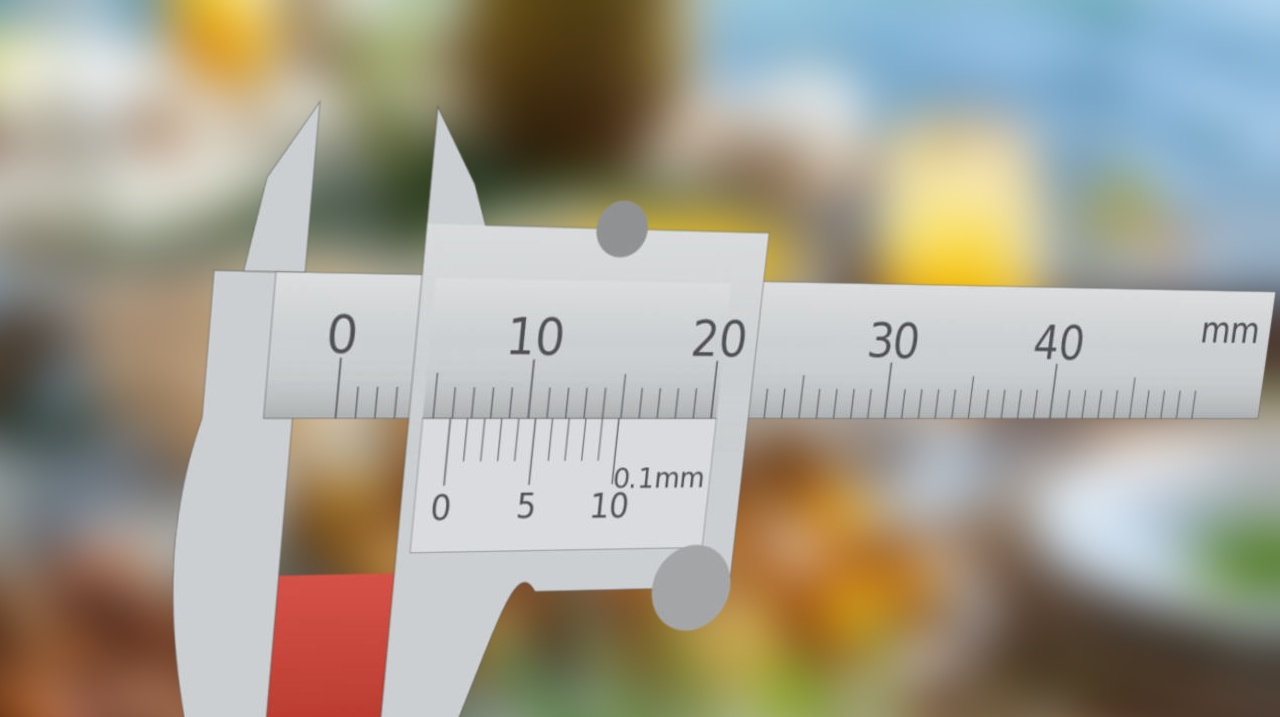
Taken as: value=5.9 unit=mm
